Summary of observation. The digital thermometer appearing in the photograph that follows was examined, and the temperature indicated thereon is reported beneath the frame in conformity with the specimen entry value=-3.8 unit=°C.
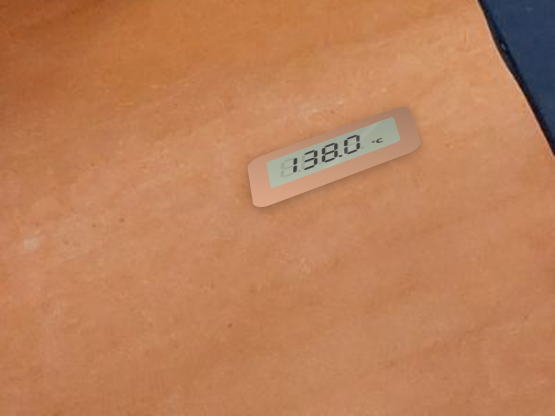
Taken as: value=138.0 unit=°C
